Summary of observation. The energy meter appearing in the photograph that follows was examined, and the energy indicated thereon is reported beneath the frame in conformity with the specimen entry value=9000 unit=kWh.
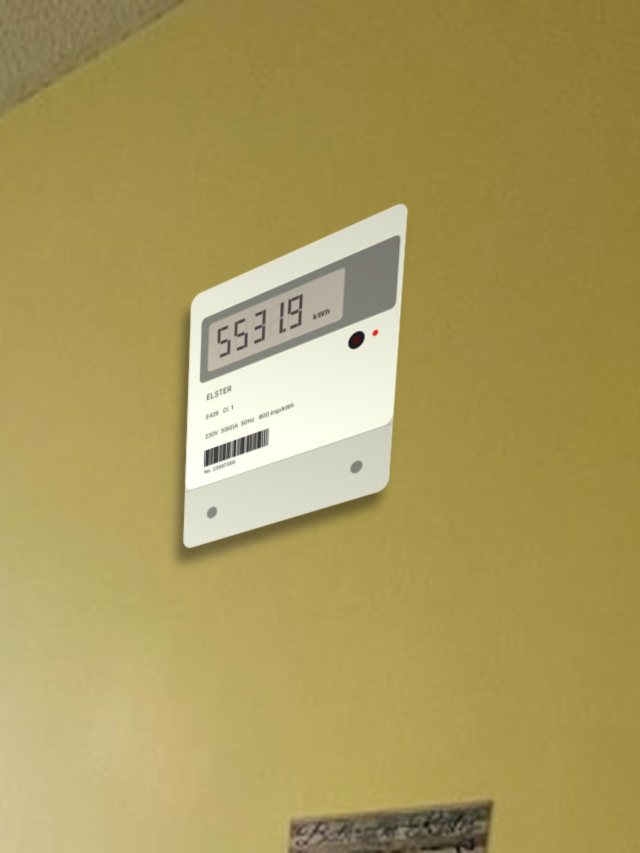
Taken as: value=5531.9 unit=kWh
